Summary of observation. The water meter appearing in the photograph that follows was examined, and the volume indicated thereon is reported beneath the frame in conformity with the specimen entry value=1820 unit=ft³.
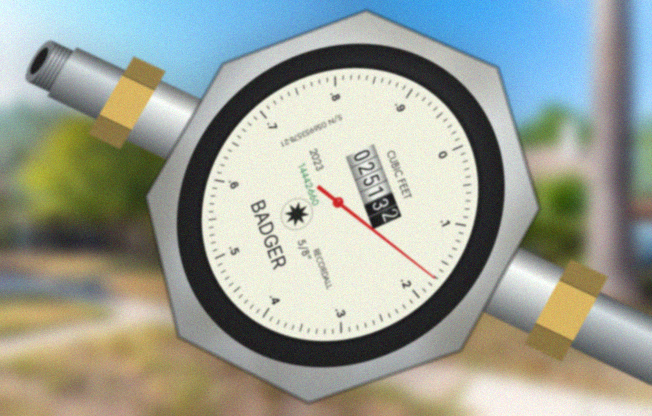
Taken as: value=25132.17 unit=ft³
